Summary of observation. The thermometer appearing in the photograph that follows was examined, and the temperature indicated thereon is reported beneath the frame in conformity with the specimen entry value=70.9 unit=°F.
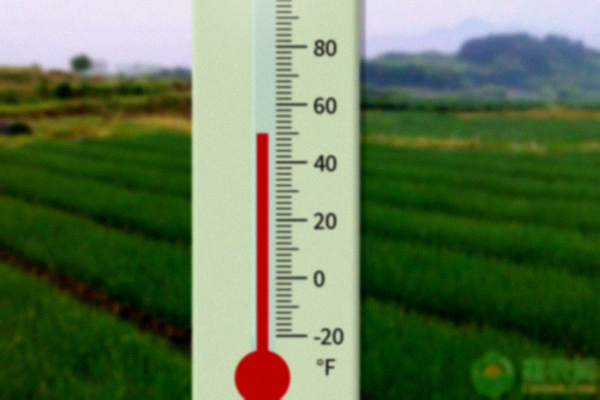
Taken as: value=50 unit=°F
